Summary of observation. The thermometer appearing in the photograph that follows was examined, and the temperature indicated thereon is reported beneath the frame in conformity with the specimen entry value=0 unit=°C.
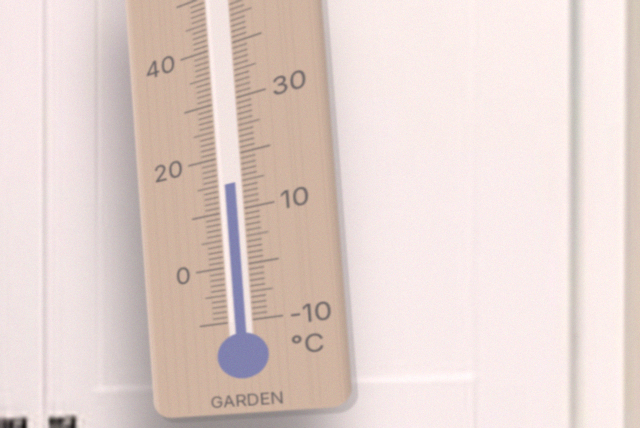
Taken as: value=15 unit=°C
